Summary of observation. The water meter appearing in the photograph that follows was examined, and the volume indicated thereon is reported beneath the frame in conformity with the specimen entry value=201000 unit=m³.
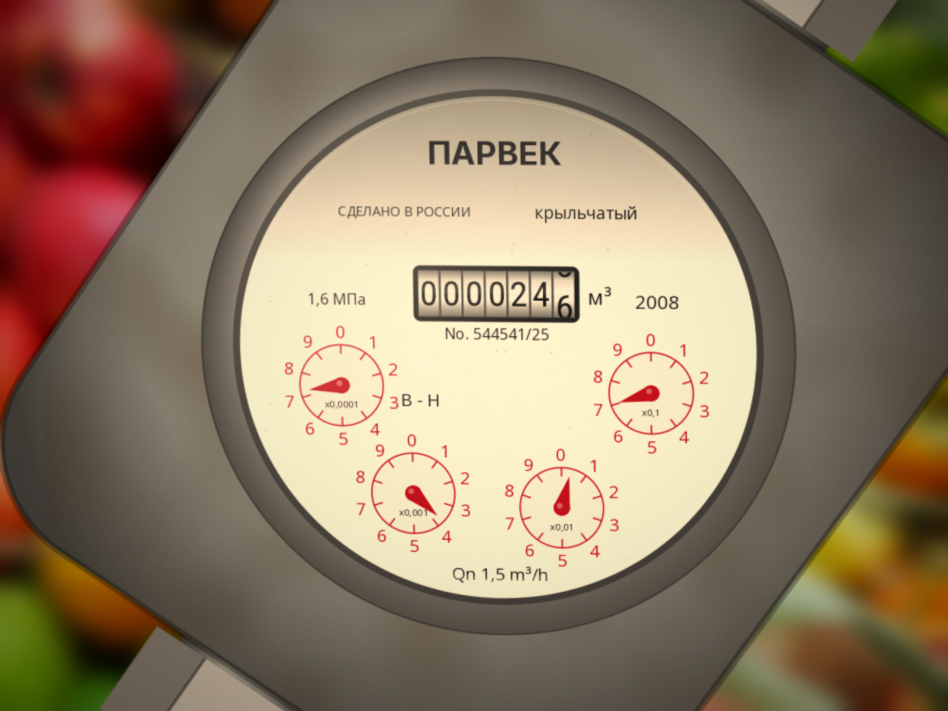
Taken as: value=245.7037 unit=m³
